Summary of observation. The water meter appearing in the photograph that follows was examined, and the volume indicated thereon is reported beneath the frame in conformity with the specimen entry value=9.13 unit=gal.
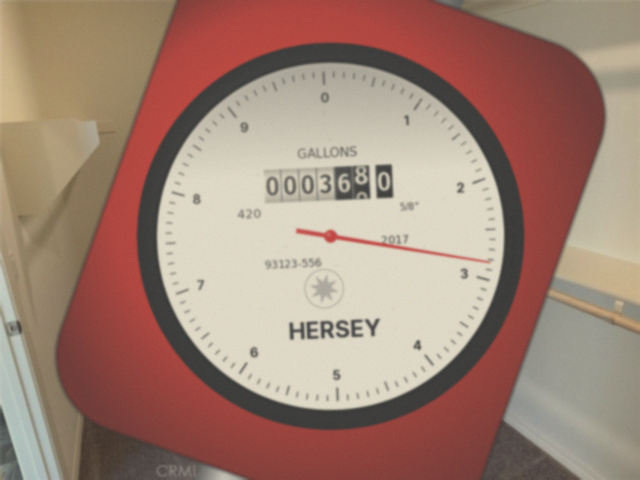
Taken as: value=3682.8 unit=gal
